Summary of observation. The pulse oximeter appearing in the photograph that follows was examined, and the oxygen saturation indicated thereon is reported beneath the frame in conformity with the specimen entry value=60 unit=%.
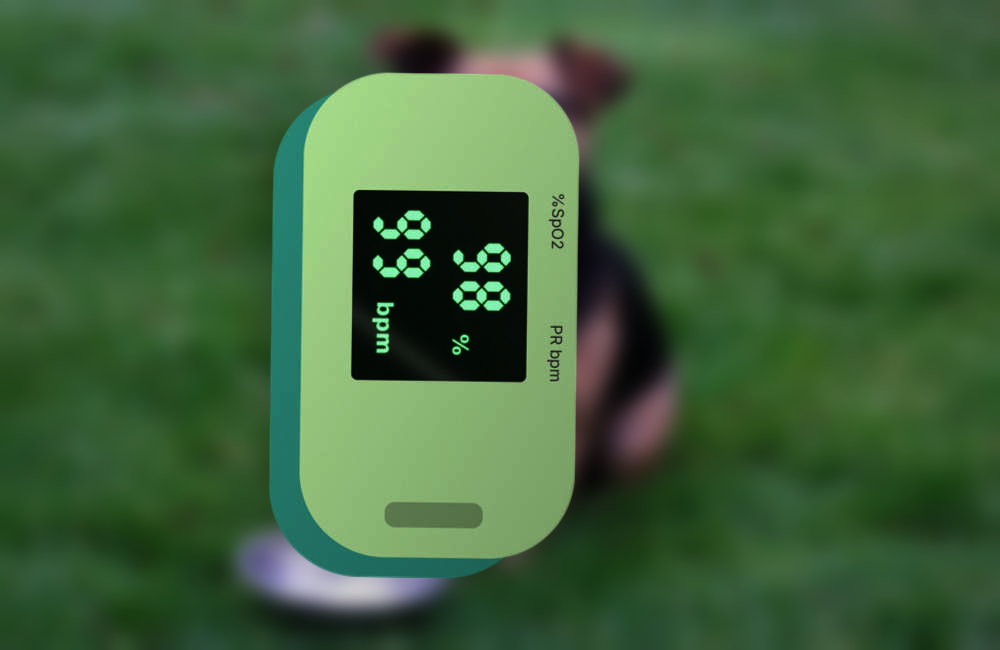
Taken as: value=98 unit=%
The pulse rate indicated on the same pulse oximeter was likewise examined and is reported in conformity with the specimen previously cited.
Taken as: value=99 unit=bpm
